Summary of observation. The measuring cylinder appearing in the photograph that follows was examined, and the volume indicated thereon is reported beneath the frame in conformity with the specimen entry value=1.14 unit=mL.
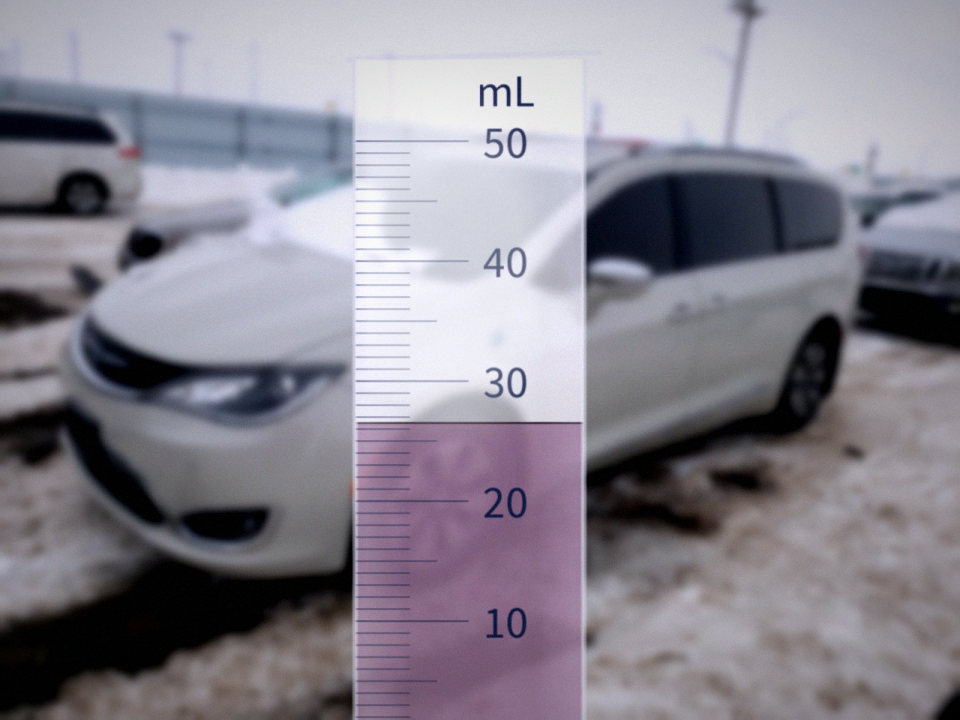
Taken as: value=26.5 unit=mL
